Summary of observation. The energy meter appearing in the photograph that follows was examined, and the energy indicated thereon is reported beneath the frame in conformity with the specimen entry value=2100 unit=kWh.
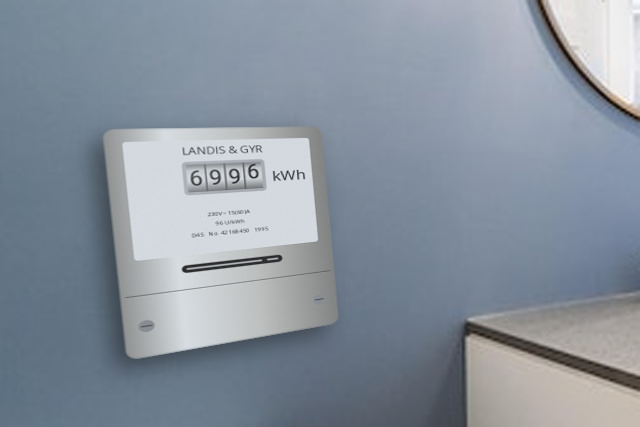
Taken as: value=6996 unit=kWh
